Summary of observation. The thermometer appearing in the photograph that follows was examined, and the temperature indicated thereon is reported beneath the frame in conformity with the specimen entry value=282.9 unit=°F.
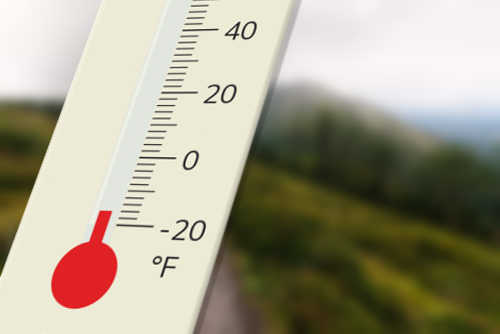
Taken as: value=-16 unit=°F
